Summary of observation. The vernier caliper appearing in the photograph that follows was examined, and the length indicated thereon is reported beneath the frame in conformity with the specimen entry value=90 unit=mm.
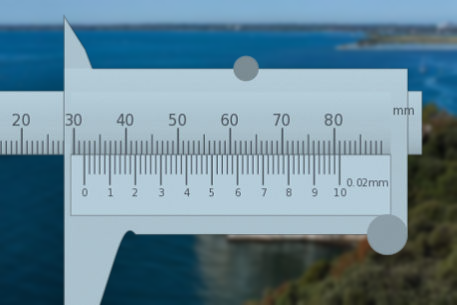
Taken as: value=32.0 unit=mm
